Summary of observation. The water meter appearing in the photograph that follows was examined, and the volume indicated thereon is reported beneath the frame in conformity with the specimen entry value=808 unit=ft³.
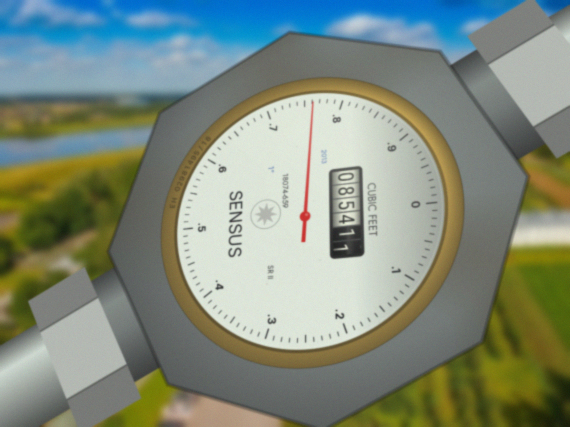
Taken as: value=85410.76 unit=ft³
